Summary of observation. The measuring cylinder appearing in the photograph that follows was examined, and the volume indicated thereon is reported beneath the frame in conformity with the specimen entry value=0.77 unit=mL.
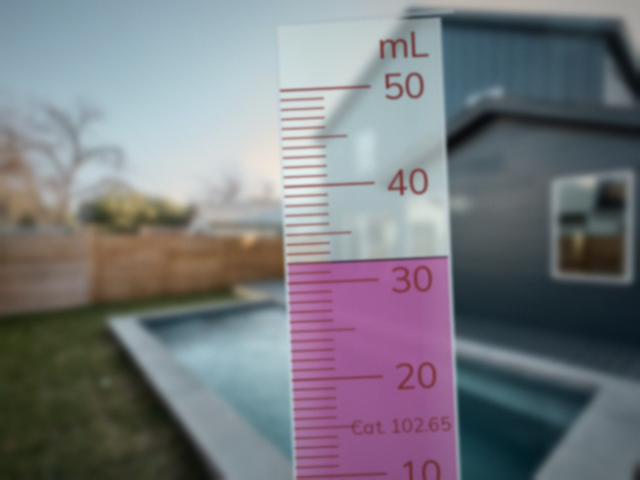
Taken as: value=32 unit=mL
